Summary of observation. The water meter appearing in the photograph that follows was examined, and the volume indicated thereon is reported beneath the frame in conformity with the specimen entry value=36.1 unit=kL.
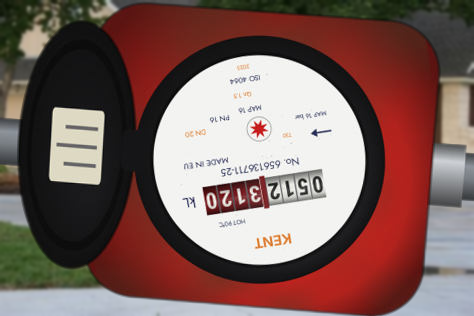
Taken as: value=512.3120 unit=kL
